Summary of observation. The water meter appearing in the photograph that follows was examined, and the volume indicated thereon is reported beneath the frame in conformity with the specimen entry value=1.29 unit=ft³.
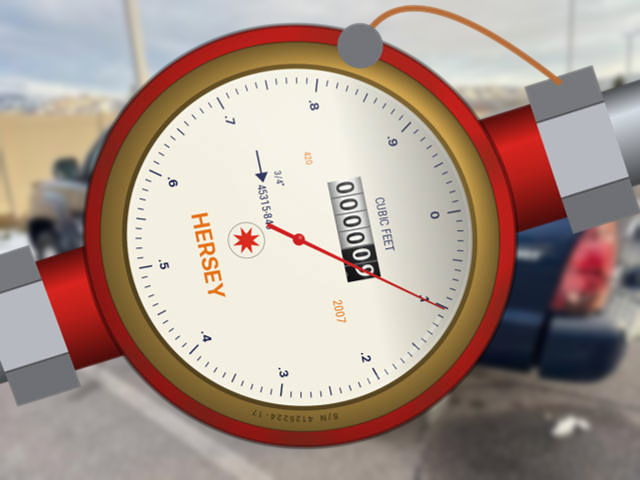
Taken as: value=9.10 unit=ft³
